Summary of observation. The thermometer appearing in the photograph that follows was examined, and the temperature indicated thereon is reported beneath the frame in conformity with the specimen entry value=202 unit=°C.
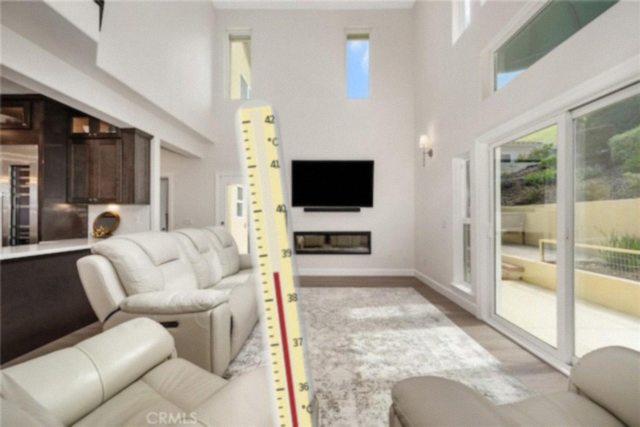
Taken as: value=38.6 unit=°C
